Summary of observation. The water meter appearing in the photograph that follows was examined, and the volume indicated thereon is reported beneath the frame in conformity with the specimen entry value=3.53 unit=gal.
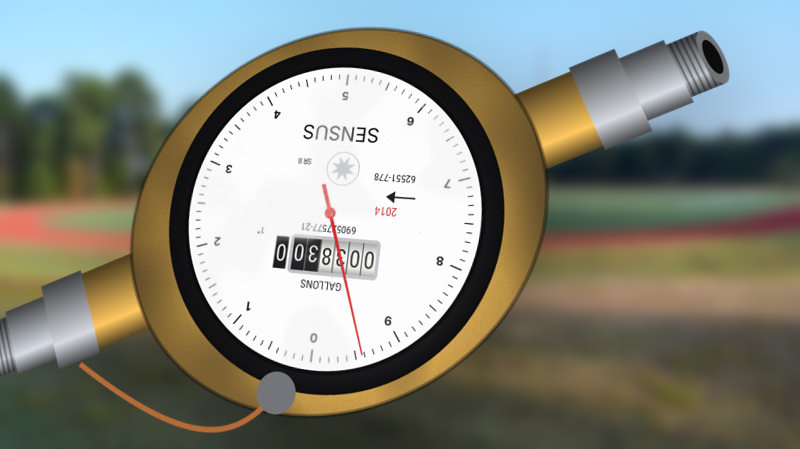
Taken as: value=38299.4 unit=gal
